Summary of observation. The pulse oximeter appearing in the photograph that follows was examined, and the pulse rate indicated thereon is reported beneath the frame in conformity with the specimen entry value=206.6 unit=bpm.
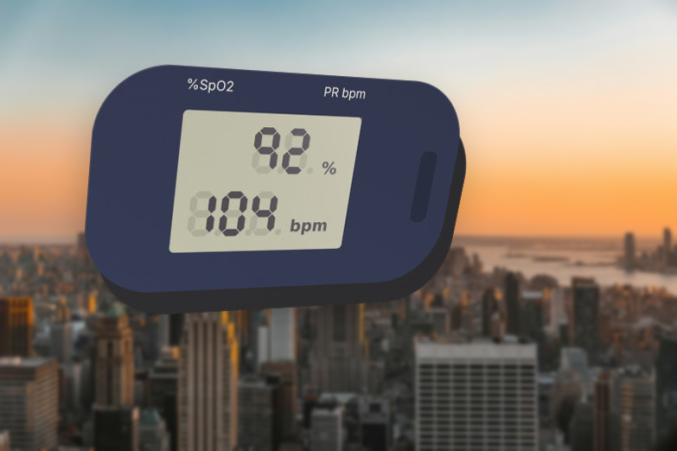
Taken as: value=104 unit=bpm
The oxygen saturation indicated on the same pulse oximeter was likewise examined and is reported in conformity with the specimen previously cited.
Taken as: value=92 unit=%
